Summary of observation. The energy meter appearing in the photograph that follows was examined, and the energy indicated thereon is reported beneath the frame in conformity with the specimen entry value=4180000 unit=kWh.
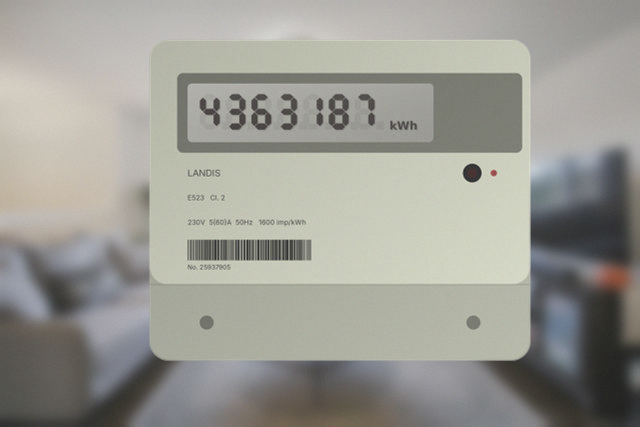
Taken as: value=4363187 unit=kWh
